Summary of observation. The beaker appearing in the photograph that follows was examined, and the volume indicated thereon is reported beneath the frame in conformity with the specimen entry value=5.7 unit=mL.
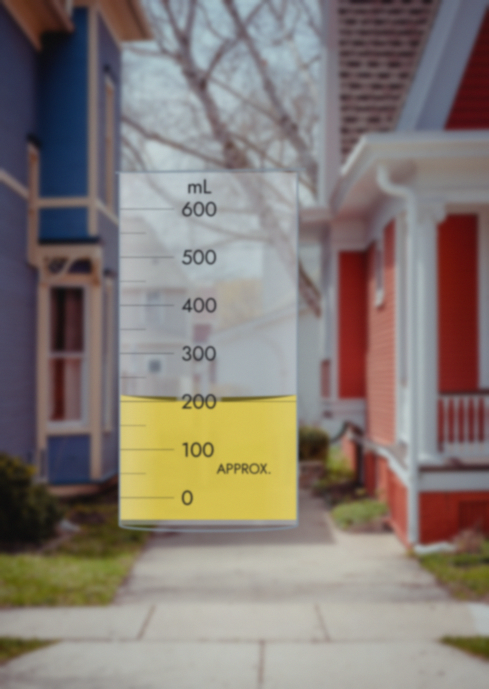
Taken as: value=200 unit=mL
